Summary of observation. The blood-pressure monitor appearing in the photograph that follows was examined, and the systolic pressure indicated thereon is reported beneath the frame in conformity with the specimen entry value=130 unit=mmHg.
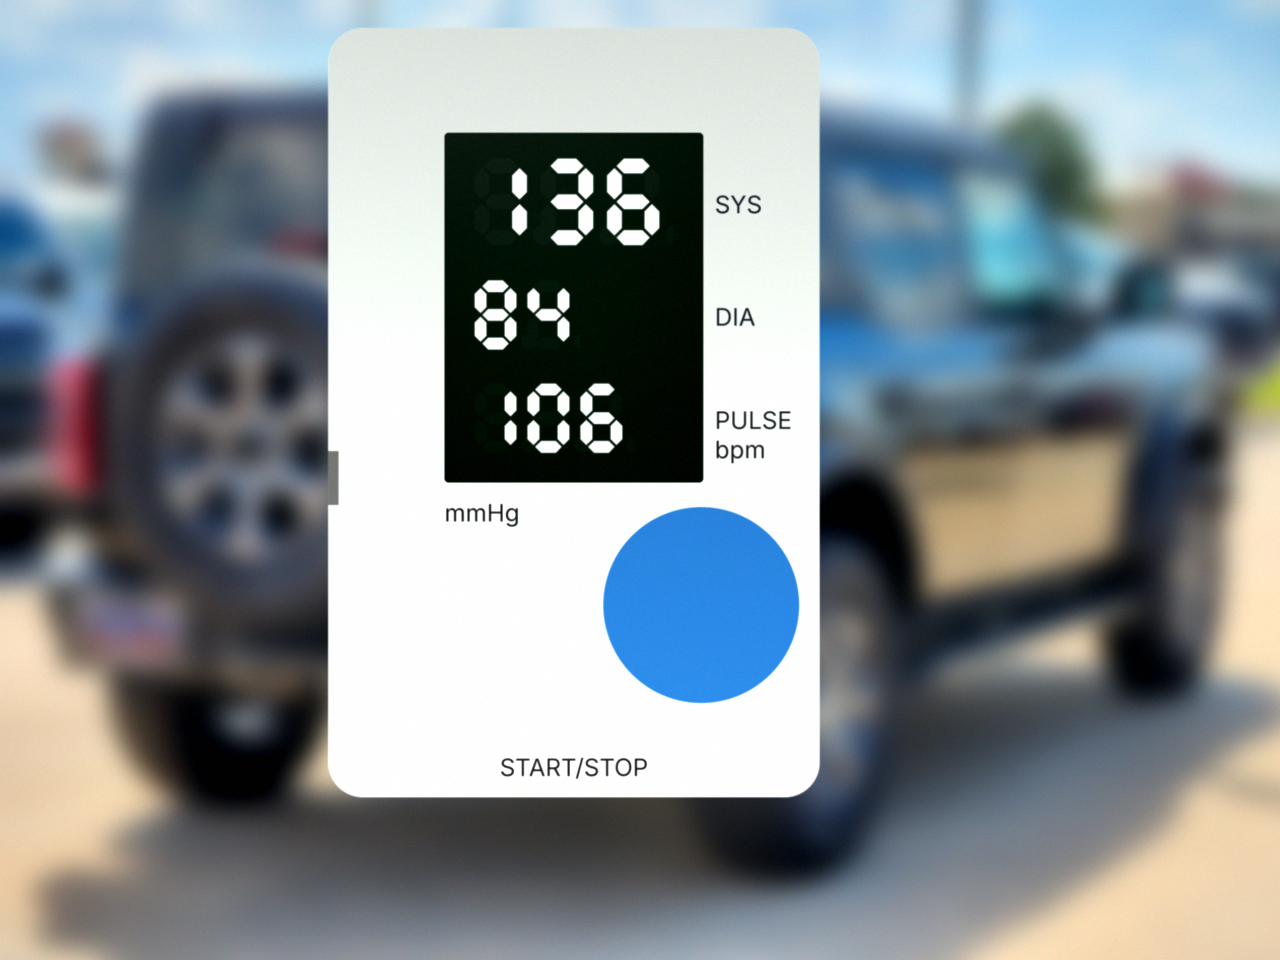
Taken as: value=136 unit=mmHg
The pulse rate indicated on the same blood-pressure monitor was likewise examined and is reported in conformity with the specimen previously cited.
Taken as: value=106 unit=bpm
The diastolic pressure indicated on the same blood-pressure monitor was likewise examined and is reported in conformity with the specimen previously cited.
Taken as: value=84 unit=mmHg
